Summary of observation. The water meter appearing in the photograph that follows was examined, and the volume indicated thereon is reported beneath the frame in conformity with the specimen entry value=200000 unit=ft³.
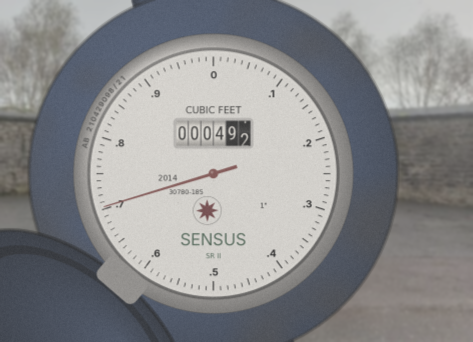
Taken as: value=491.70 unit=ft³
